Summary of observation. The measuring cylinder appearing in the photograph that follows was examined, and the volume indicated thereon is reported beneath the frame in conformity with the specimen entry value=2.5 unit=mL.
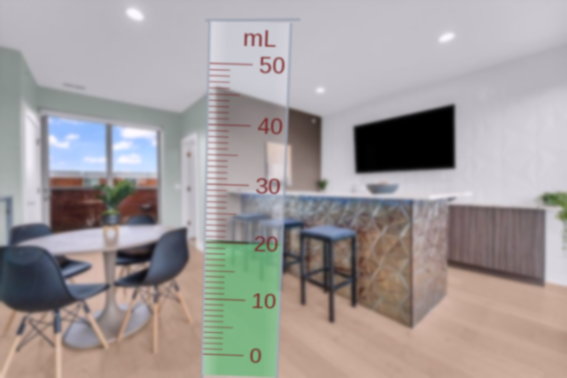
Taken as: value=20 unit=mL
